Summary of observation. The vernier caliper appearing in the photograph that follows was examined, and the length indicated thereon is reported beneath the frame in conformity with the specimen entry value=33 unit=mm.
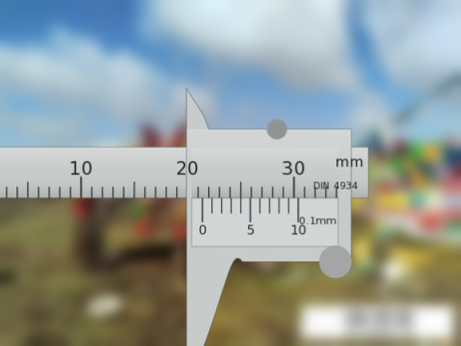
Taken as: value=21.4 unit=mm
